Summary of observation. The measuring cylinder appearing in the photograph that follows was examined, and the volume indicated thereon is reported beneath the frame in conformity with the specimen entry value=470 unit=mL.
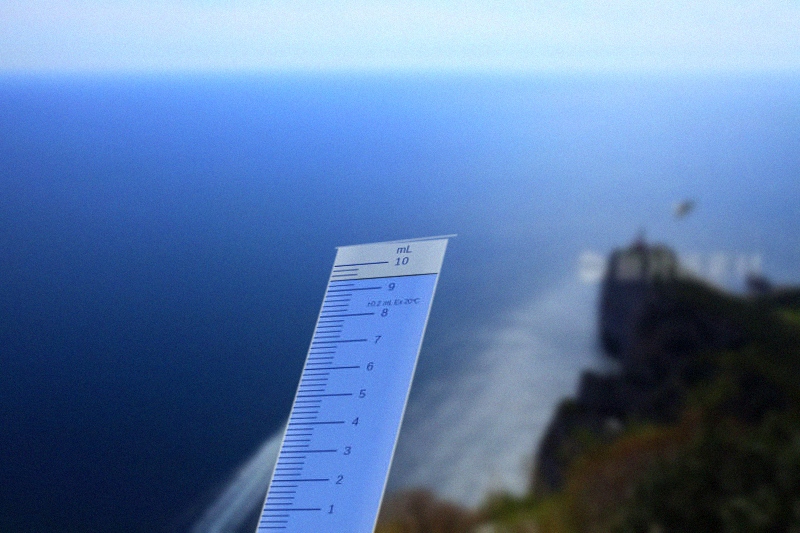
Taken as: value=9.4 unit=mL
